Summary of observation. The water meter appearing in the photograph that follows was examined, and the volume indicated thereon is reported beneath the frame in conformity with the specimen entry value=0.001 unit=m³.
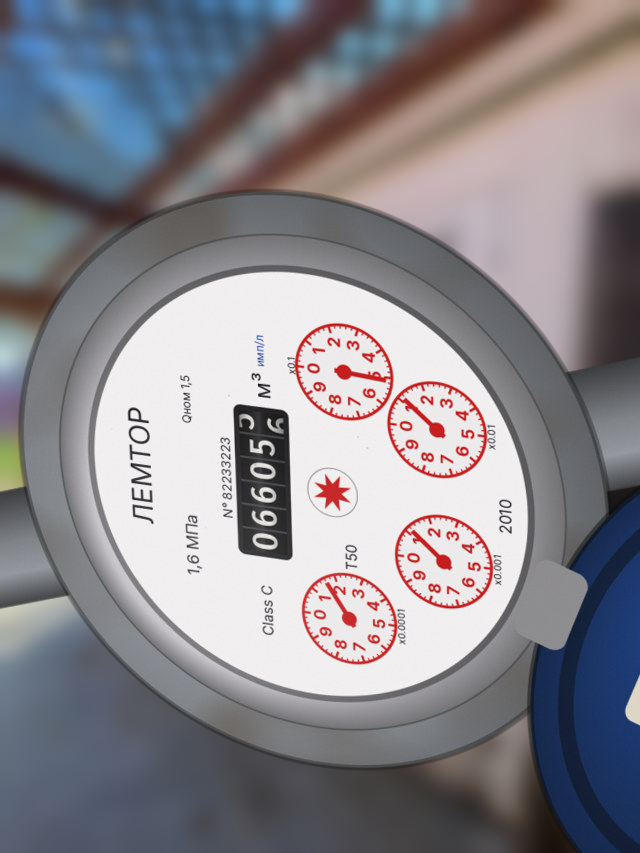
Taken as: value=66055.5111 unit=m³
